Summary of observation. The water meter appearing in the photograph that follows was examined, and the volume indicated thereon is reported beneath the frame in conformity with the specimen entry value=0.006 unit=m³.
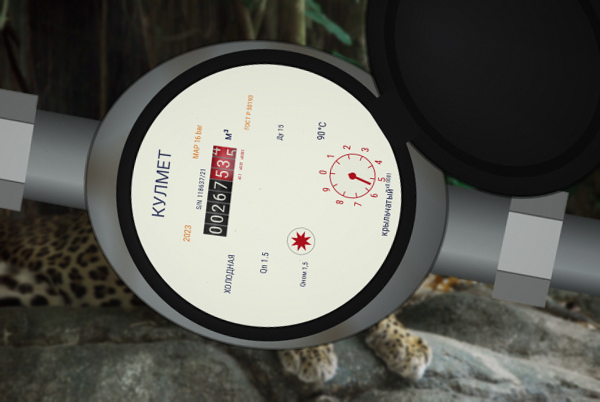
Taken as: value=267.5345 unit=m³
